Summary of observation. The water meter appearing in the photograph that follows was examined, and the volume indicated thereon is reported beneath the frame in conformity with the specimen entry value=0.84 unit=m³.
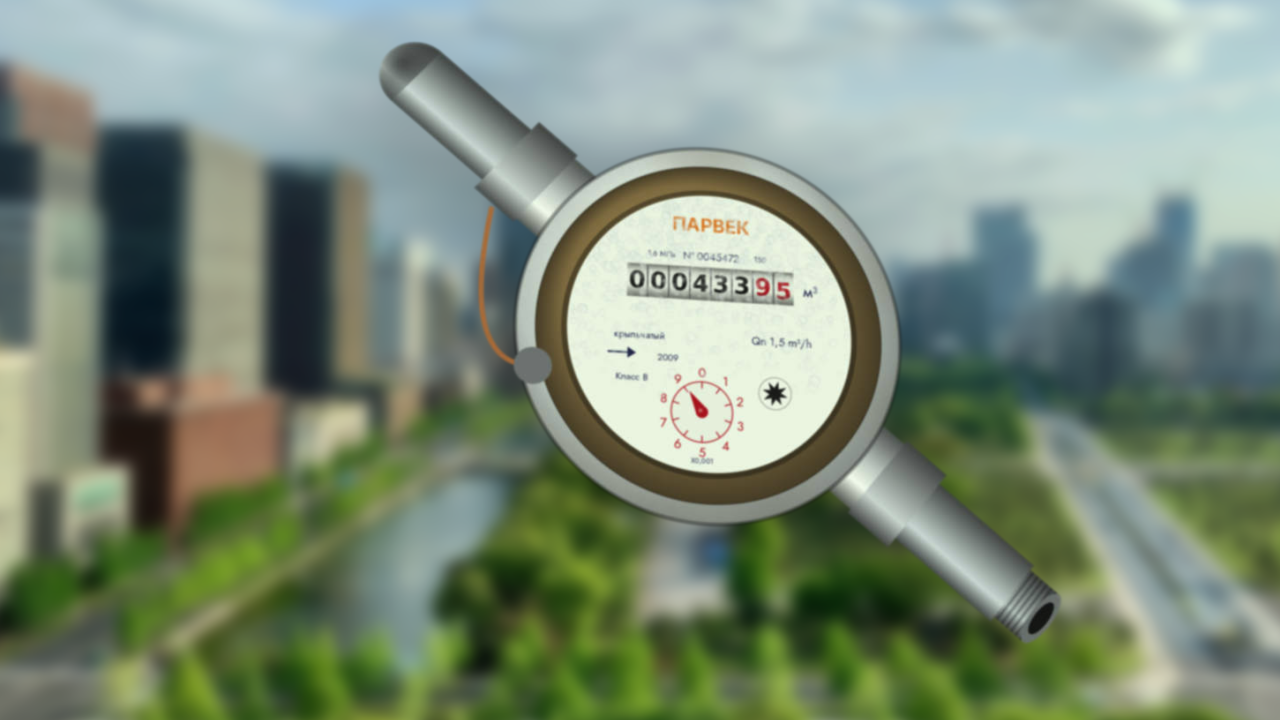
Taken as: value=433.949 unit=m³
